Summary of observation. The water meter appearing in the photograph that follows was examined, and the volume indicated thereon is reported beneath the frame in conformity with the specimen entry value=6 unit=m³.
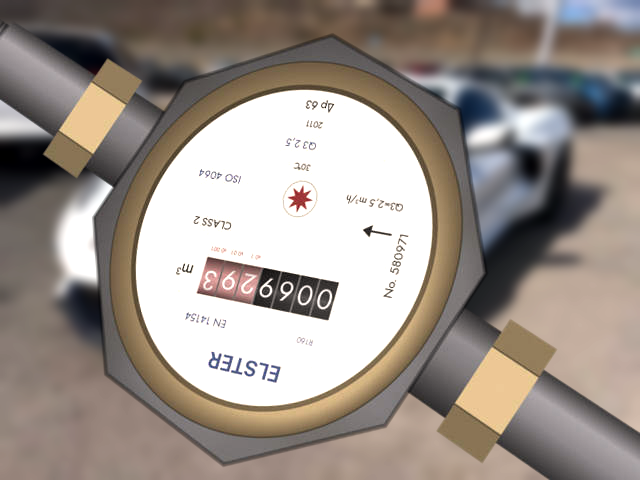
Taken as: value=69.293 unit=m³
